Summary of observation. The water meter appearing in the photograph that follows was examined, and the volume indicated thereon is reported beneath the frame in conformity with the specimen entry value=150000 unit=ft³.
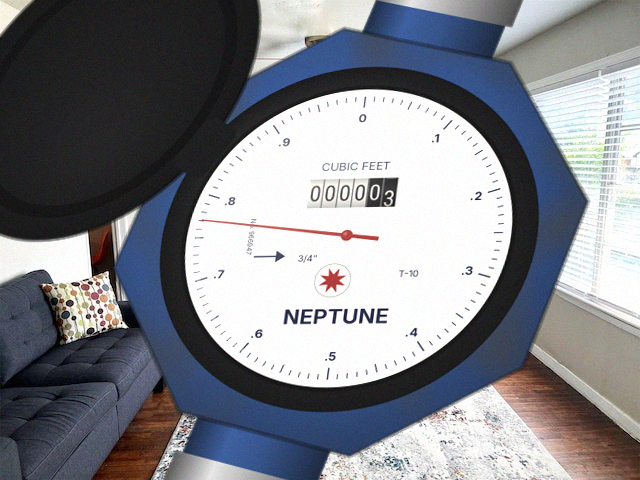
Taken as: value=2.77 unit=ft³
